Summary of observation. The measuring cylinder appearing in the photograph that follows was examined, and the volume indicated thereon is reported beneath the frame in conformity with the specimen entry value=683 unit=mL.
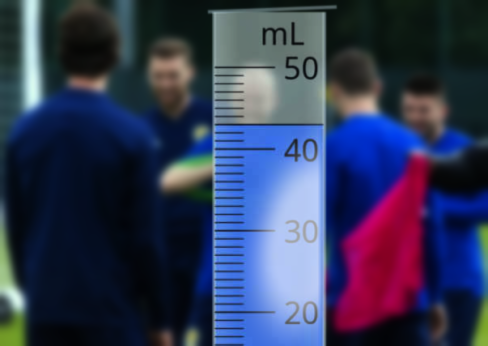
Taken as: value=43 unit=mL
